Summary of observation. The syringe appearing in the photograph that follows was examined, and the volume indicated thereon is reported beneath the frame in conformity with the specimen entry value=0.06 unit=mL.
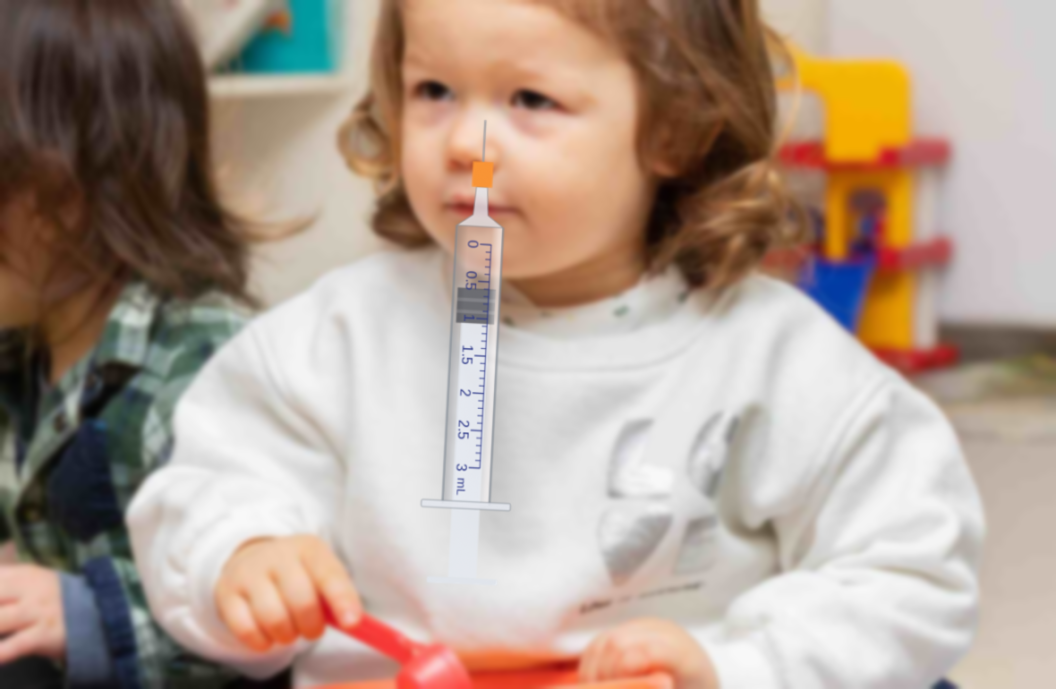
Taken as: value=0.6 unit=mL
